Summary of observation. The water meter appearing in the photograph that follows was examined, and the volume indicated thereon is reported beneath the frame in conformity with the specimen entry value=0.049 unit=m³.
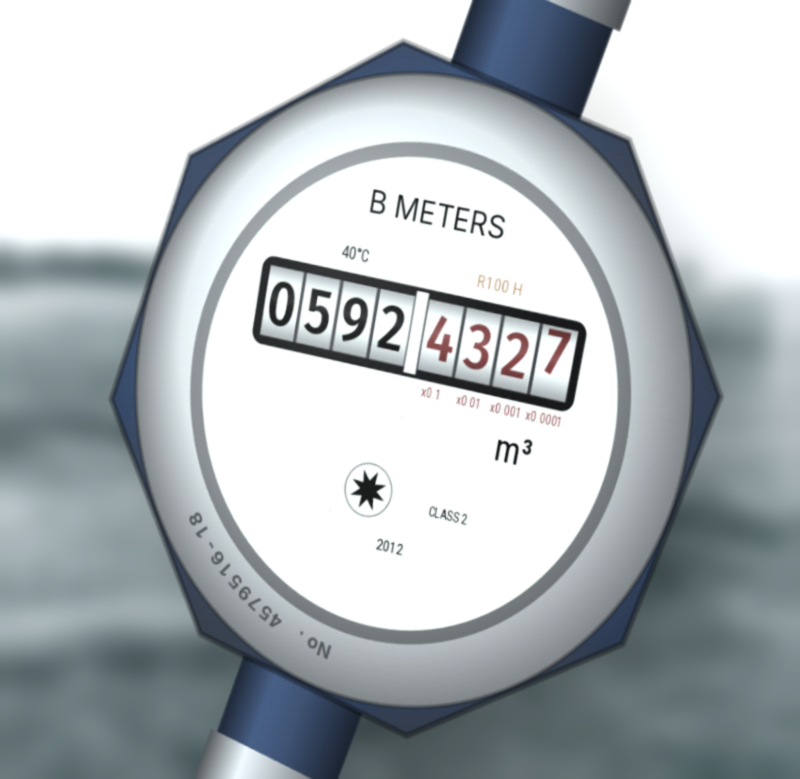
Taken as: value=592.4327 unit=m³
